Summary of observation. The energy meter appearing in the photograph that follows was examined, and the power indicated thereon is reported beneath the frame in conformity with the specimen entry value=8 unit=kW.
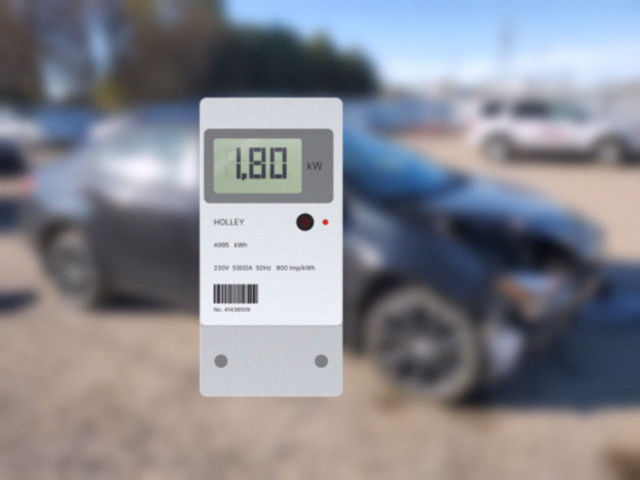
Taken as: value=1.80 unit=kW
